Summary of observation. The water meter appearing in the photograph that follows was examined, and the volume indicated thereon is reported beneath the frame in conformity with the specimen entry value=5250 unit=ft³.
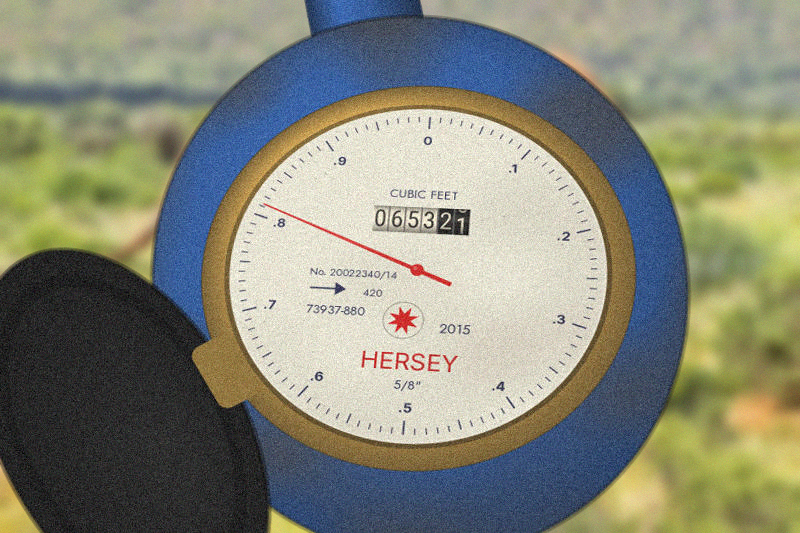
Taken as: value=65320.81 unit=ft³
